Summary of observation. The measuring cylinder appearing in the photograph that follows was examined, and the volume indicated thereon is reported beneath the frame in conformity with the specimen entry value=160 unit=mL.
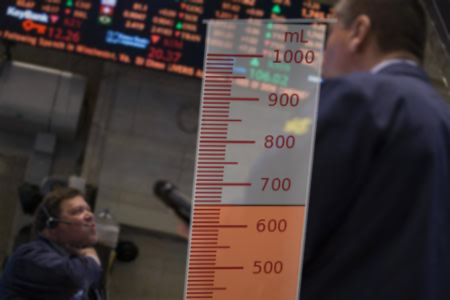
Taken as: value=650 unit=mL
